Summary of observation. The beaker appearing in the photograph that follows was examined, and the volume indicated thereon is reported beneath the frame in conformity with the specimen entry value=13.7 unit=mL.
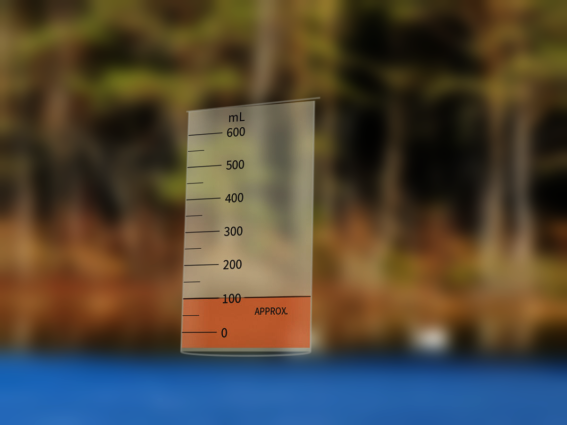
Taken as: value=100 unit=mL
